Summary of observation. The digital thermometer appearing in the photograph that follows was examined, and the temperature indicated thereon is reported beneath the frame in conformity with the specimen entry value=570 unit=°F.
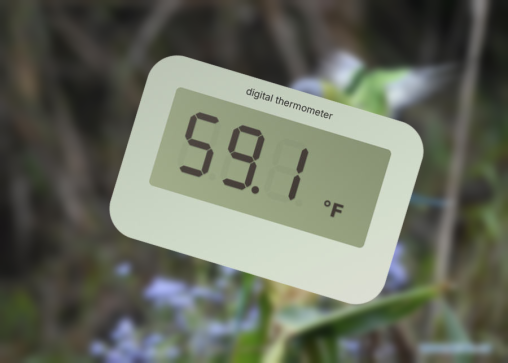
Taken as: value=59.1 unit=°F
